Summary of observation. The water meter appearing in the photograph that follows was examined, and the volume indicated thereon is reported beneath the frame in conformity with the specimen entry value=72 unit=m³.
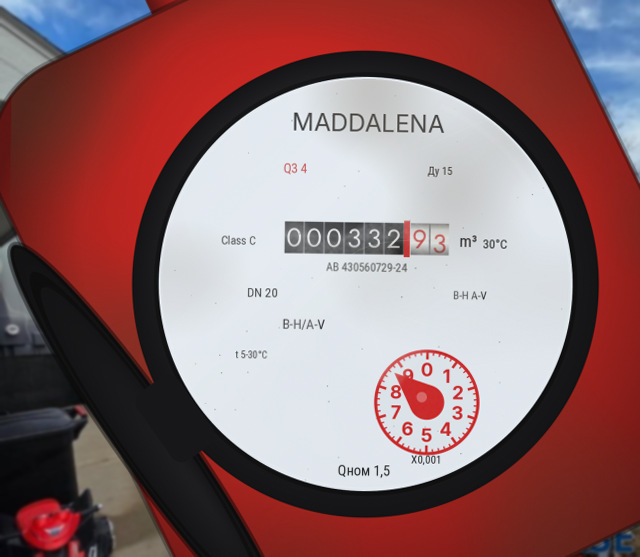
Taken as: value=332.928 unit=m³
